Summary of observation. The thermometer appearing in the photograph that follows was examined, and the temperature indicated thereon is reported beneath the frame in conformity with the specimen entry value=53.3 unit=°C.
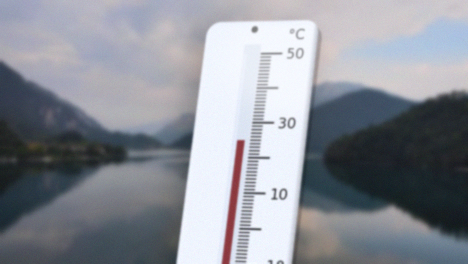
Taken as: value=25 unit=°C
